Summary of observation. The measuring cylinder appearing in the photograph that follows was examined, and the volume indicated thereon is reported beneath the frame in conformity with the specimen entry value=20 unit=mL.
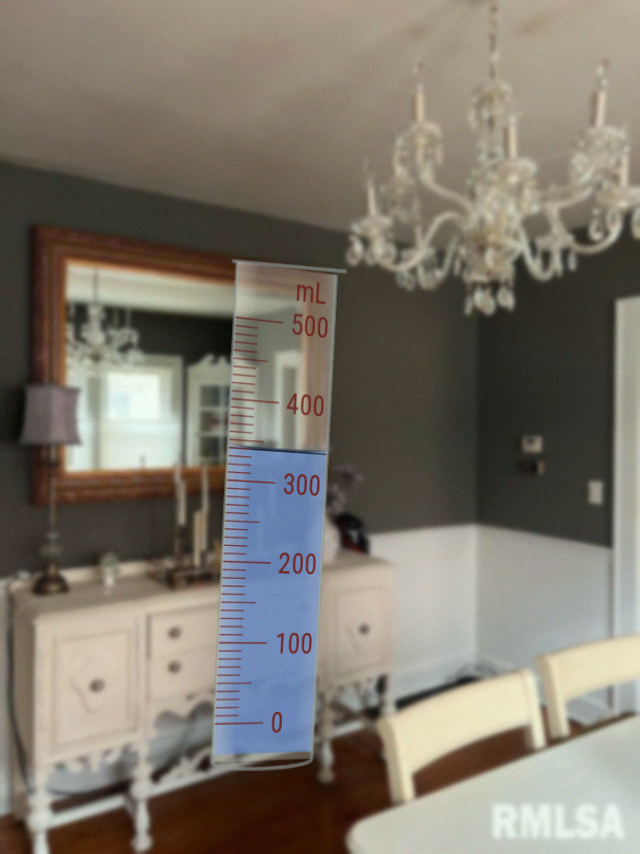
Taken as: value=340 unit=mL
